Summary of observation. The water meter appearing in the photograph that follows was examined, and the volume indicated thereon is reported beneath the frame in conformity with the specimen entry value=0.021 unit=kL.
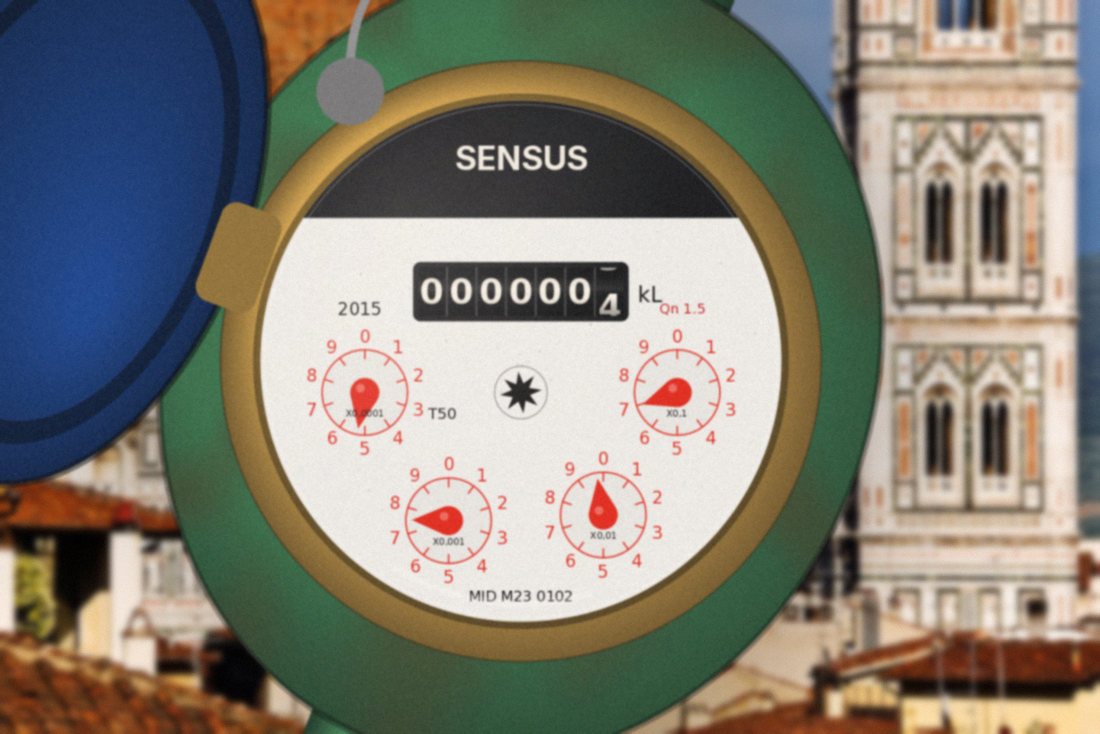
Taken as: value=3.6975 unit=kL
